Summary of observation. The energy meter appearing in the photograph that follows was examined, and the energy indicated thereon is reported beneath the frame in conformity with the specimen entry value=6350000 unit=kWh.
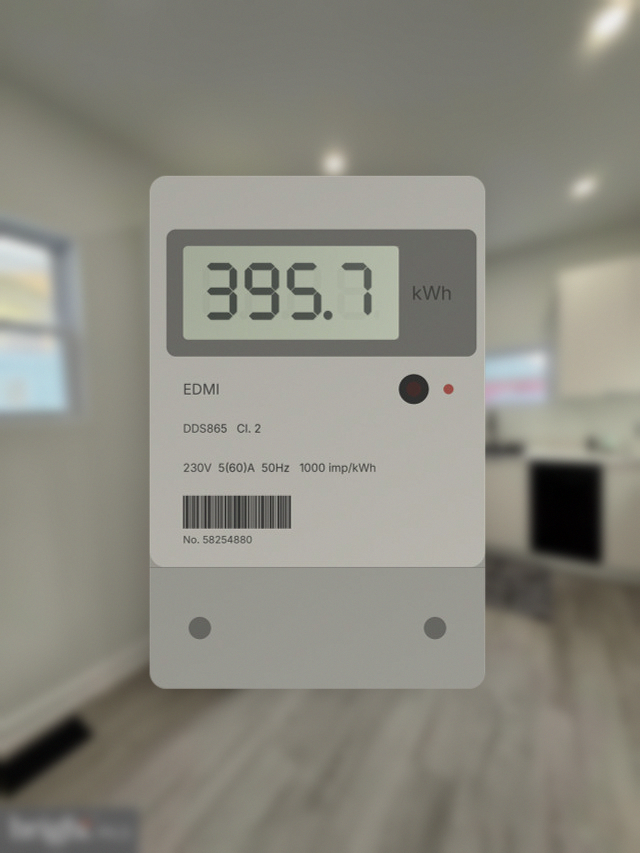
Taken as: value=395.7 unit=kWh
